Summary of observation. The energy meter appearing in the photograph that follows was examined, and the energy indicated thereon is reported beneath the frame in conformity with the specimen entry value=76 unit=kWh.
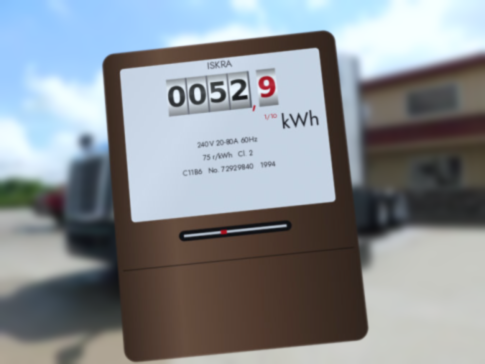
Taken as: value=52.9 unit=kWh
